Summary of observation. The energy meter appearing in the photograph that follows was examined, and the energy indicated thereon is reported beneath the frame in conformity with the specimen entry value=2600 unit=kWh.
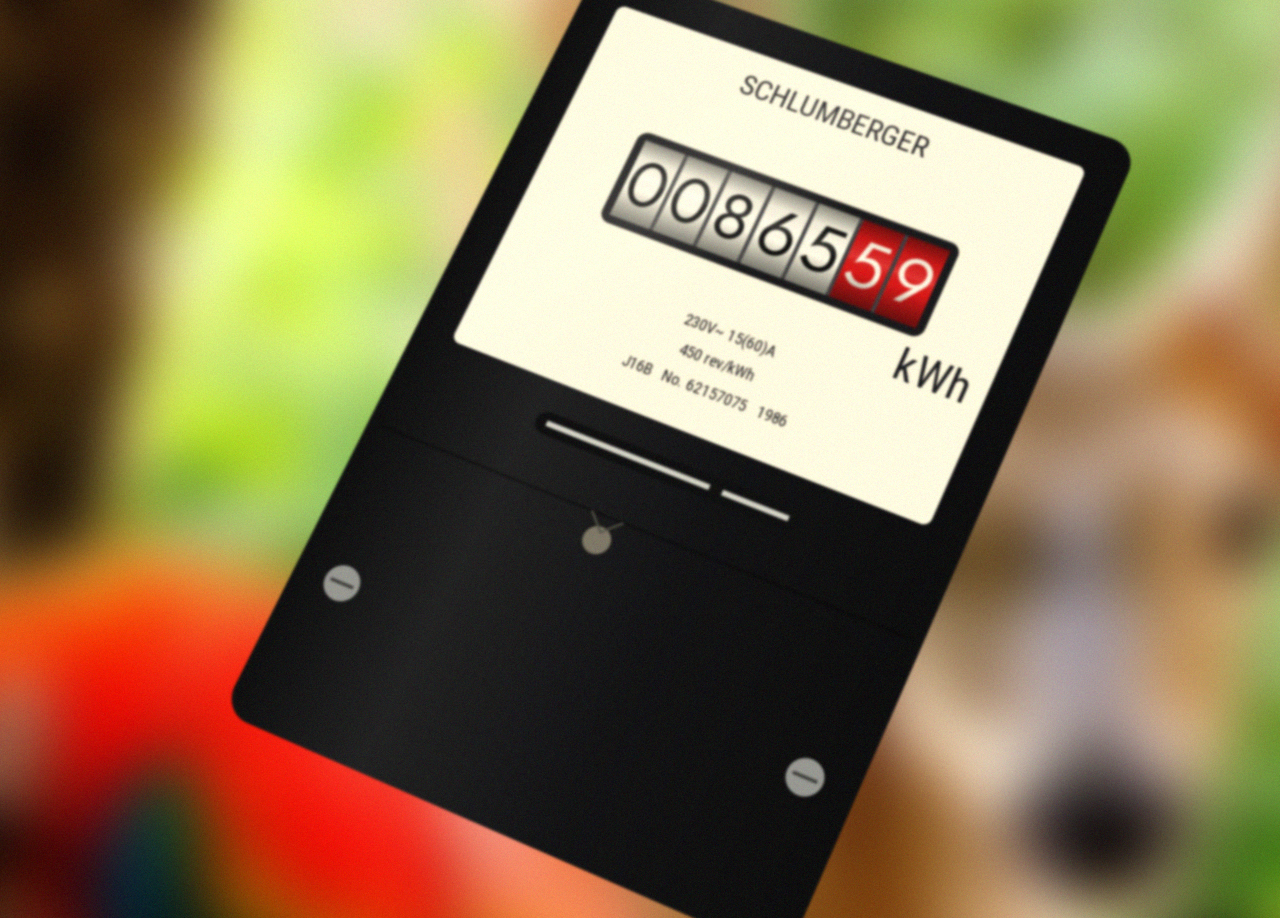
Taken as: value=865.59 unit=kWh
